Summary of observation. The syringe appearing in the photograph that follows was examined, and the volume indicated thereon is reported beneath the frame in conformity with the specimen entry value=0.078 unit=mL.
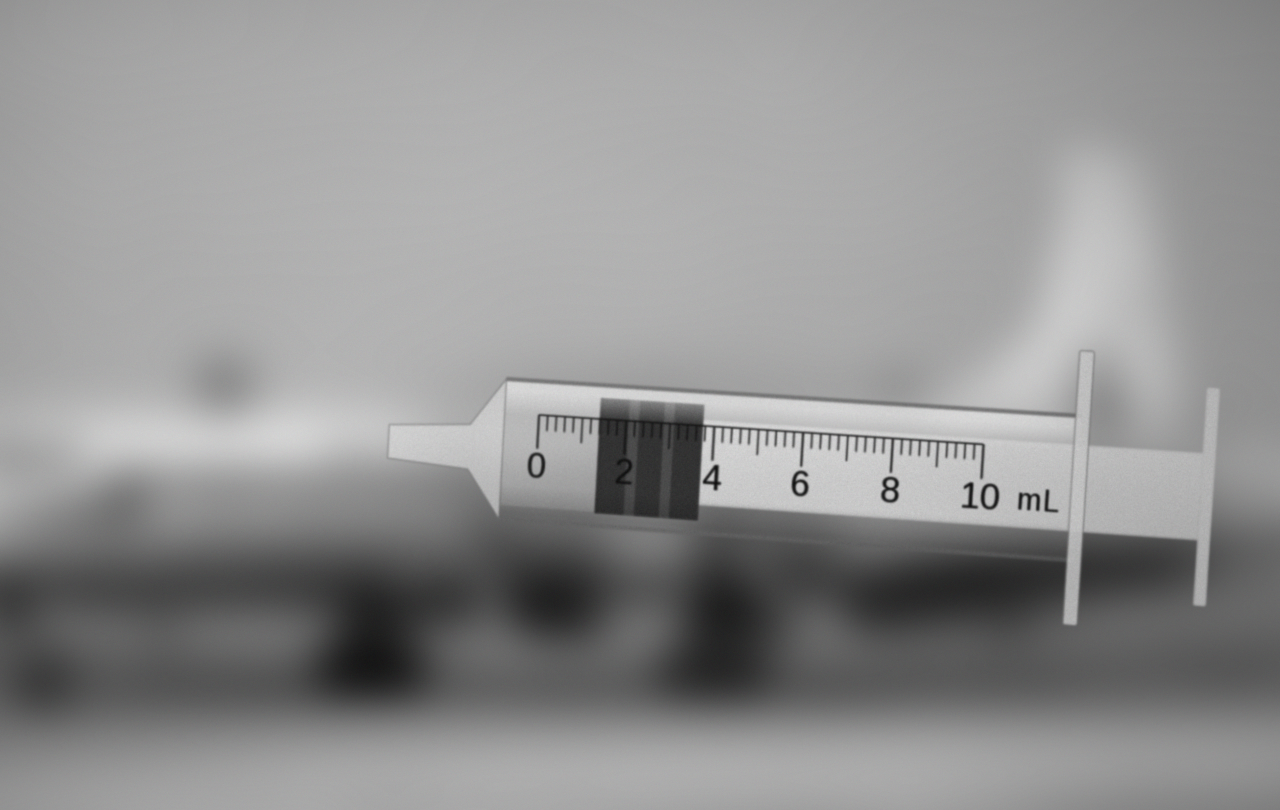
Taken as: value=1.4 unit=mL
